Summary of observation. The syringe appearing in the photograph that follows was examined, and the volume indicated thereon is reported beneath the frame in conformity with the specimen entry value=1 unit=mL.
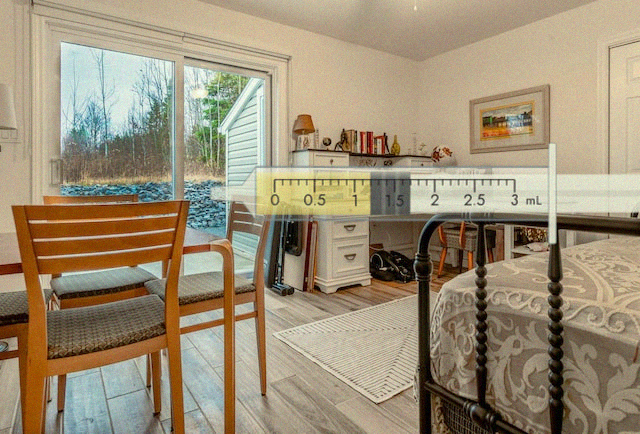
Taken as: value=1.2 unit=mL
